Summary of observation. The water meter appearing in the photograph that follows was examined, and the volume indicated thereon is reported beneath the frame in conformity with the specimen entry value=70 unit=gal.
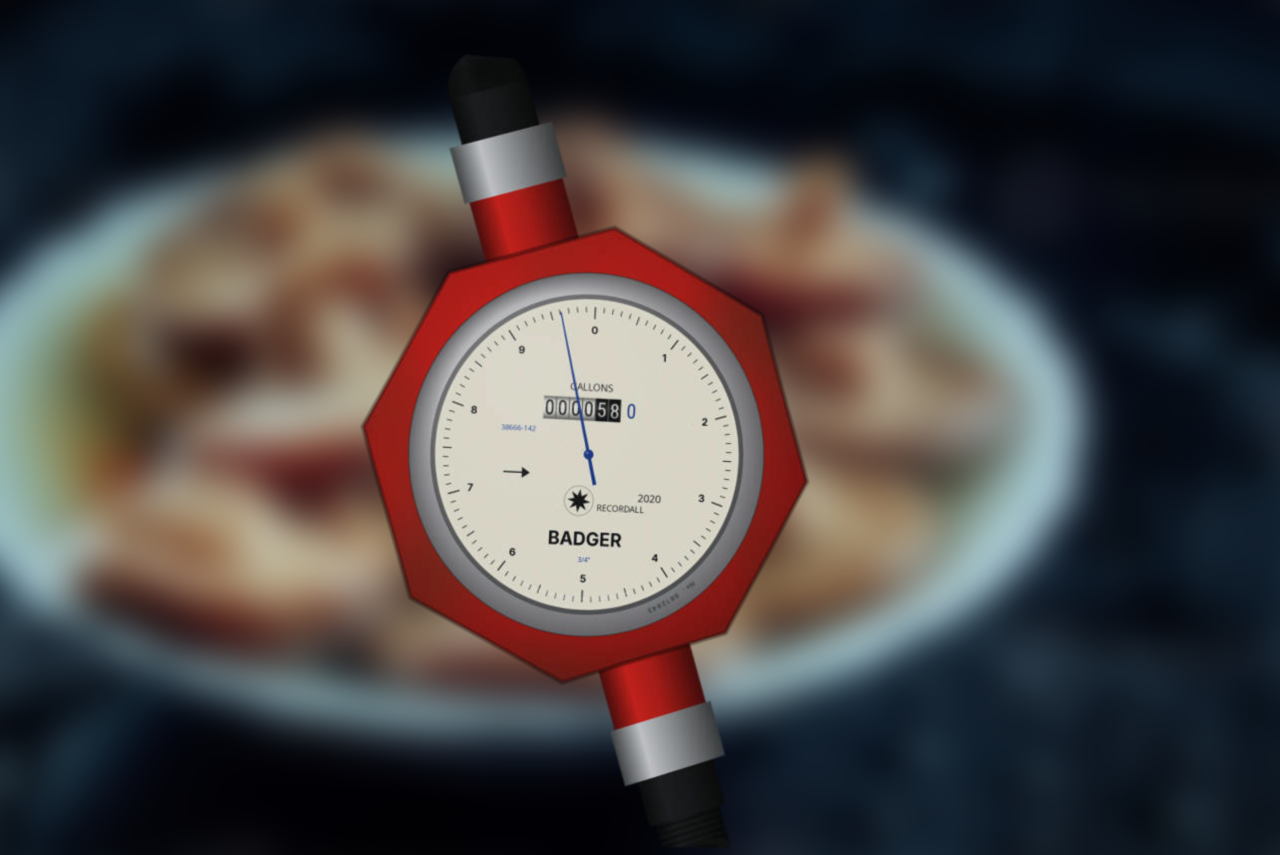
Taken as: value=579.6 unit=gal
